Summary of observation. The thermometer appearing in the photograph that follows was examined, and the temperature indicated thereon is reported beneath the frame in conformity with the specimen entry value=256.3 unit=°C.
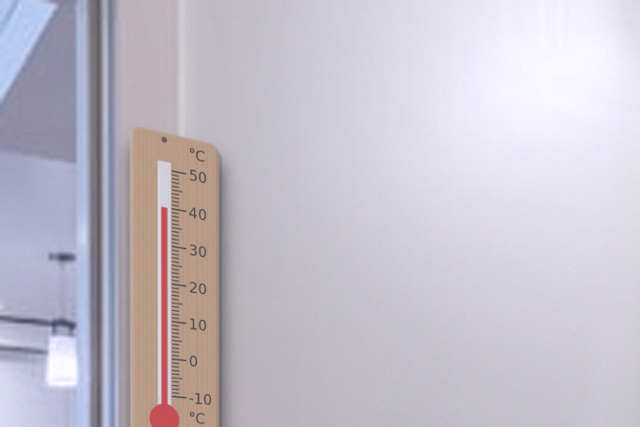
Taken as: value=40 unit=°C
